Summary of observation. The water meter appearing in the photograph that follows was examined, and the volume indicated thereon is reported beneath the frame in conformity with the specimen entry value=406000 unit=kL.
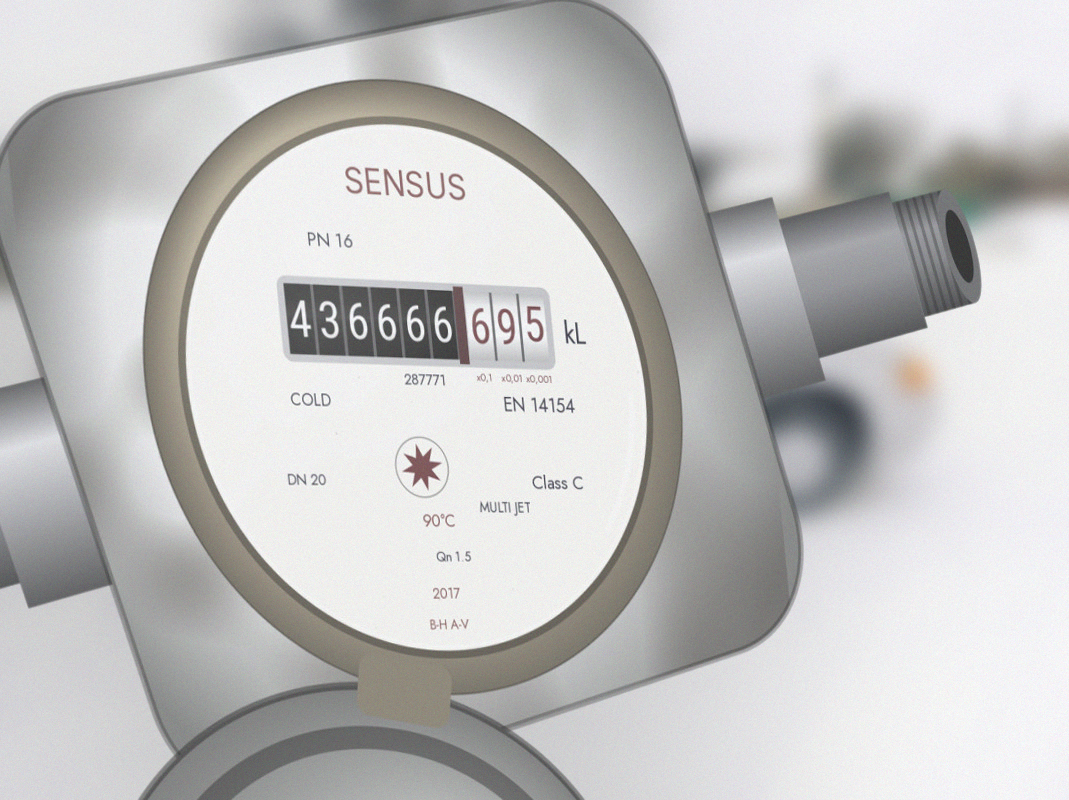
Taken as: value=436666.695 unit=kL
